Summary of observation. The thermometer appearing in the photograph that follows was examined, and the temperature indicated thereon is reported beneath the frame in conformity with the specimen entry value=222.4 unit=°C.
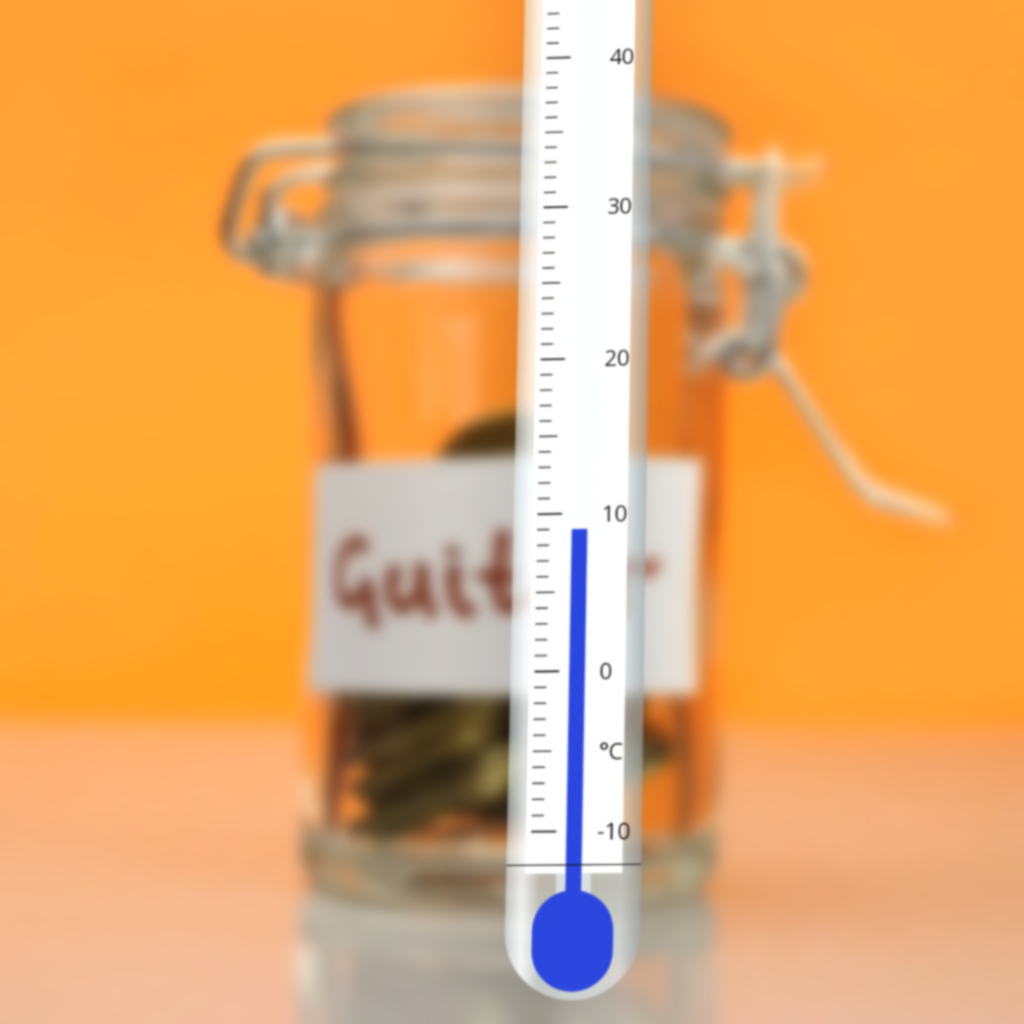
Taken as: value=9 unit=°C
